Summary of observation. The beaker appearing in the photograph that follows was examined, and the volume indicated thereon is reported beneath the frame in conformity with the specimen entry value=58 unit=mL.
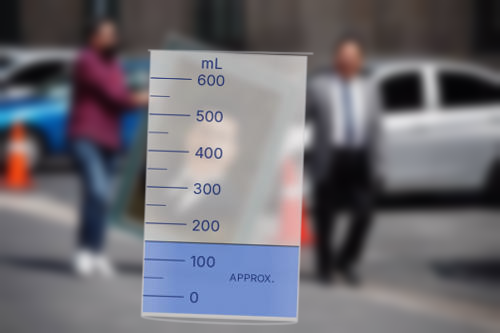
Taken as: value=150 unit=mL
